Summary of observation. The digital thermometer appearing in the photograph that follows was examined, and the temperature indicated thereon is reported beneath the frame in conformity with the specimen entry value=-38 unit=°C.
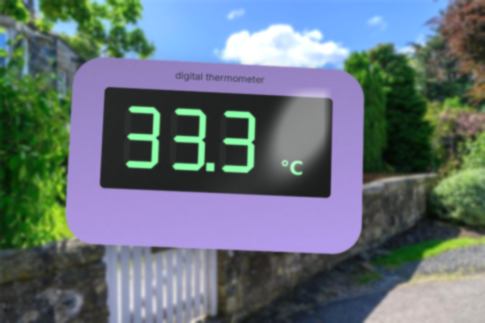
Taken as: value=33.3 unit=°C
